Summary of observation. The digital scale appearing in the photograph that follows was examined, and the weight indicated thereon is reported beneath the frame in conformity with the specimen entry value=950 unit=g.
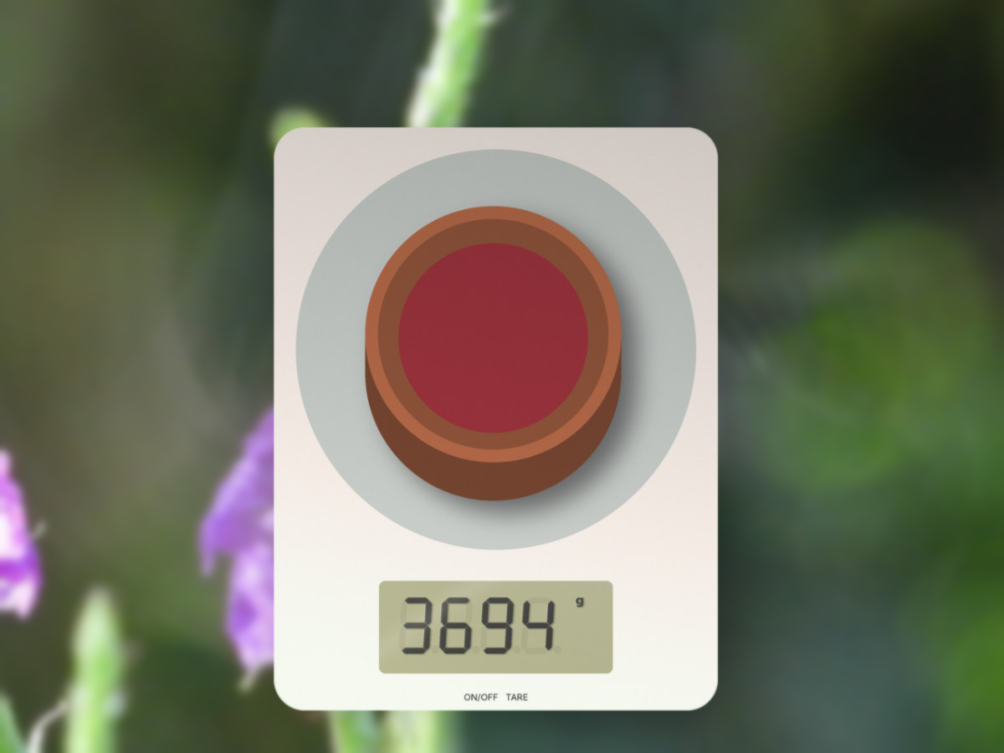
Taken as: value=3694 unit=g
